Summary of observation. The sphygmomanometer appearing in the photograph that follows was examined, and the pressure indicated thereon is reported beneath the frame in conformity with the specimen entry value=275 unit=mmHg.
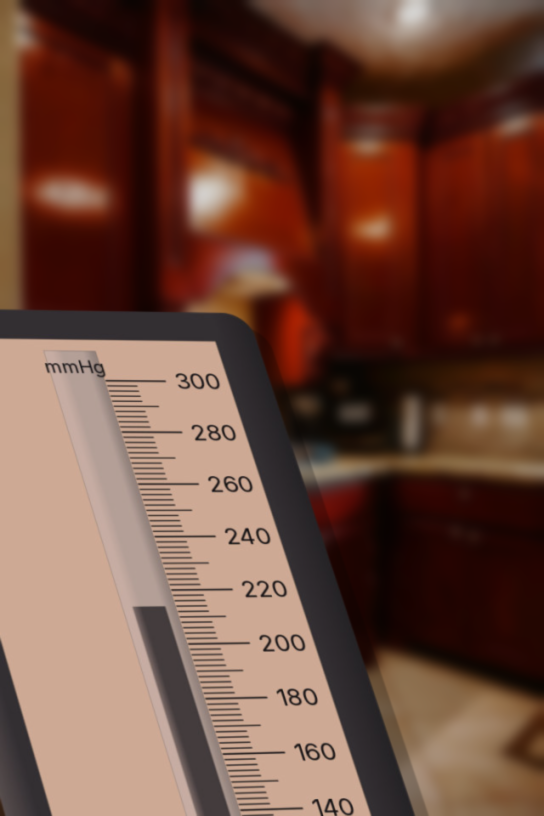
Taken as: value=214 unit=mmHg
